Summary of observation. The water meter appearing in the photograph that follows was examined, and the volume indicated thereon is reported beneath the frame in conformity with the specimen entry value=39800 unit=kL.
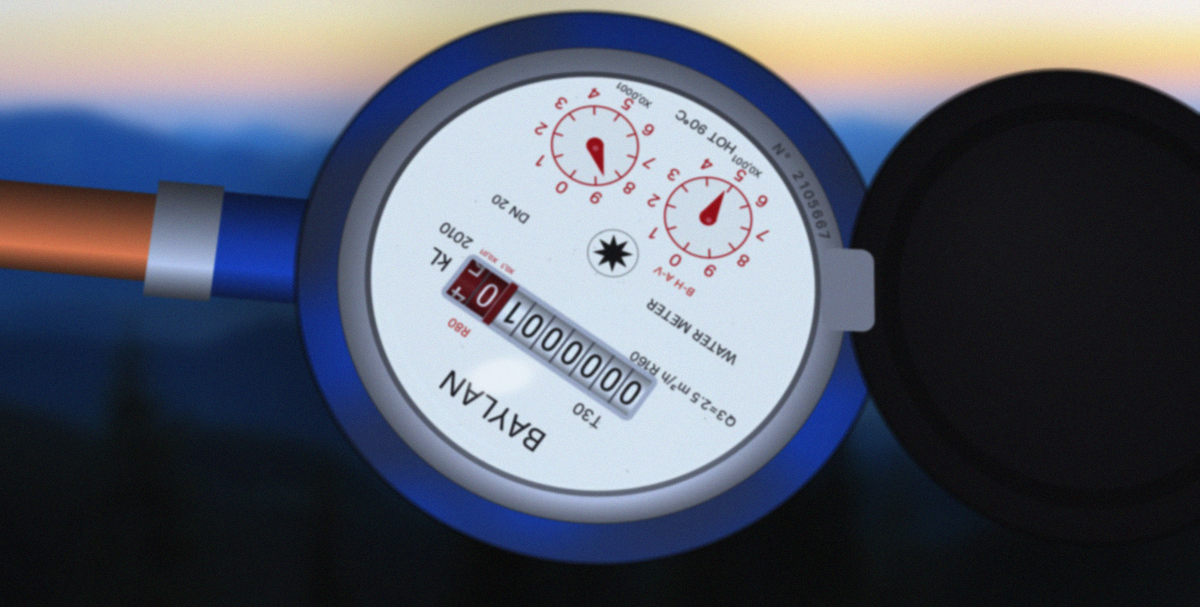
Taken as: value=1.0448 unit=kL
